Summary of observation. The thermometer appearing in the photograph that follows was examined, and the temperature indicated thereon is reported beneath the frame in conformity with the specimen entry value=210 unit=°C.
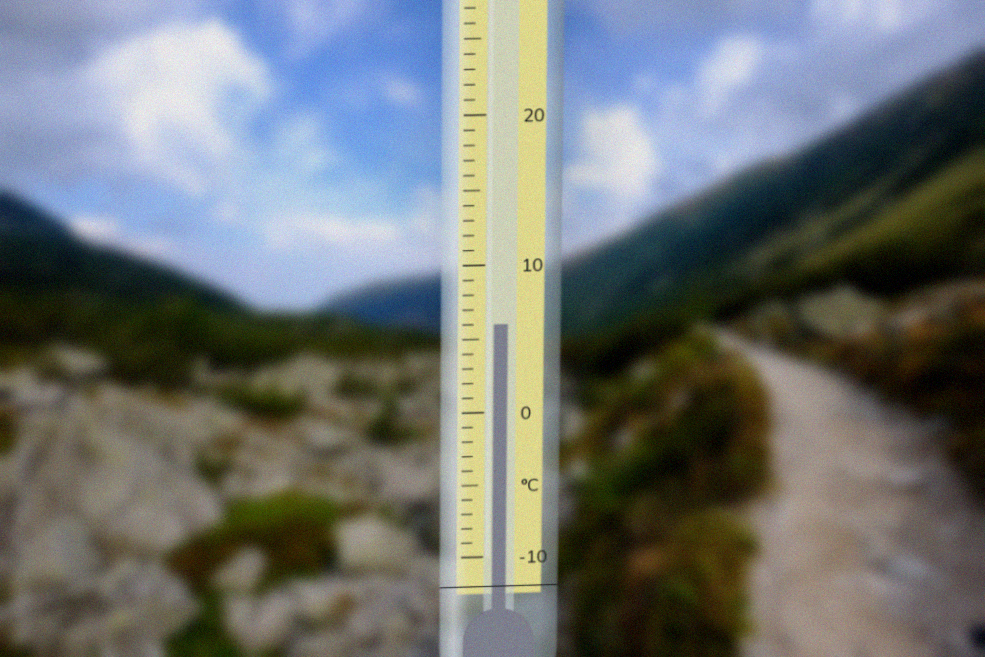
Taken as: value=6 unit=°C
